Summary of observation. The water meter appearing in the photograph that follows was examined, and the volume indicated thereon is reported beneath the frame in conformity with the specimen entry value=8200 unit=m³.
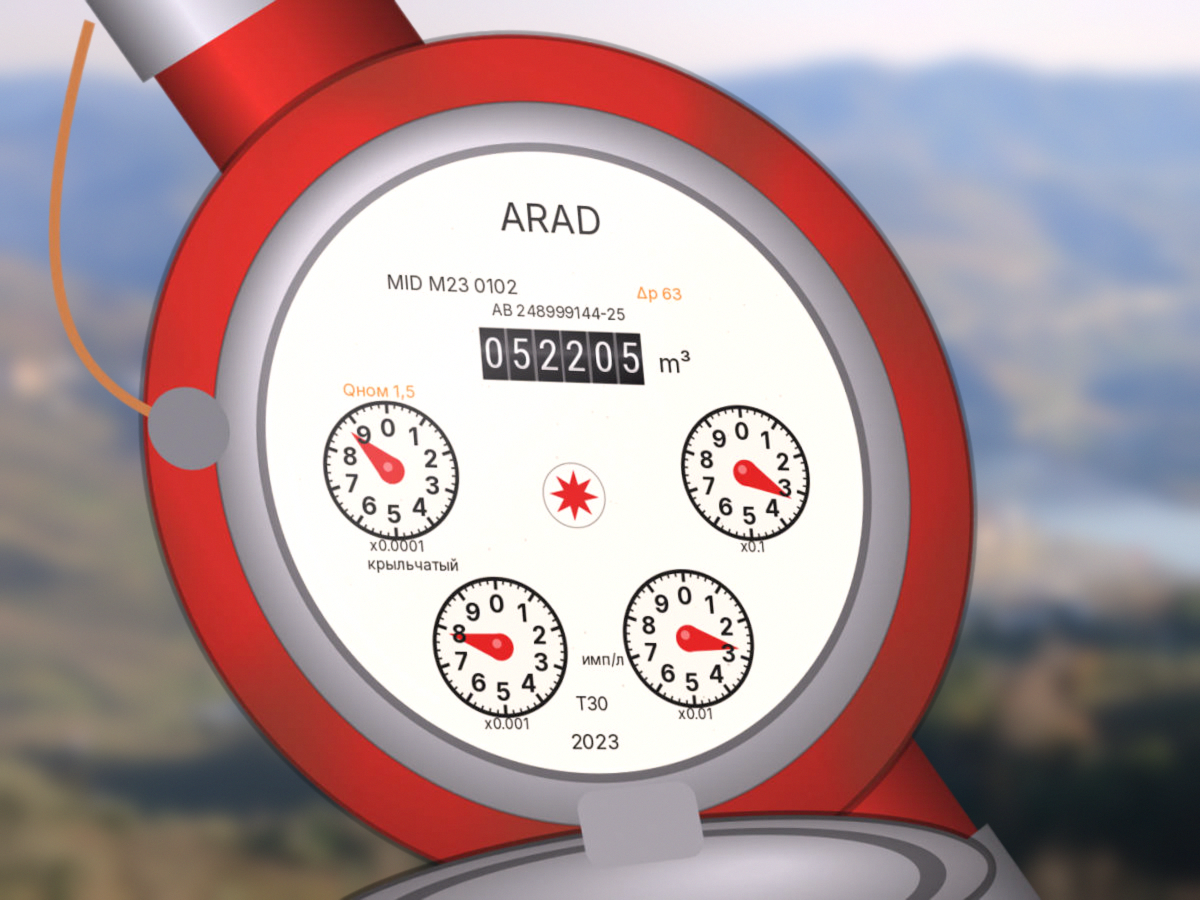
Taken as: value=52205.3278 unit=m³
